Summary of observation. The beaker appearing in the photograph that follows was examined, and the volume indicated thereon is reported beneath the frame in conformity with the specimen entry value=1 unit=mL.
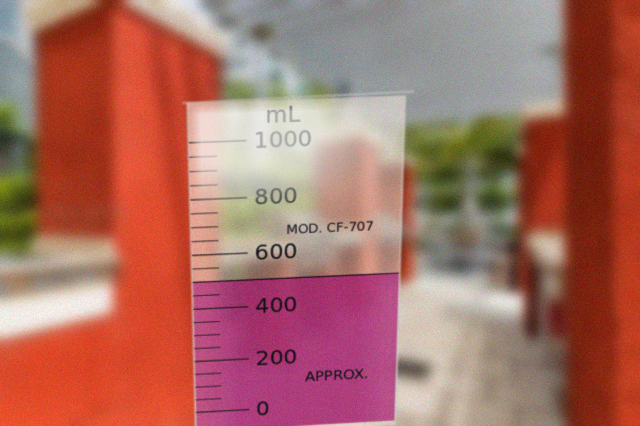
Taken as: value=500 unit=mL
